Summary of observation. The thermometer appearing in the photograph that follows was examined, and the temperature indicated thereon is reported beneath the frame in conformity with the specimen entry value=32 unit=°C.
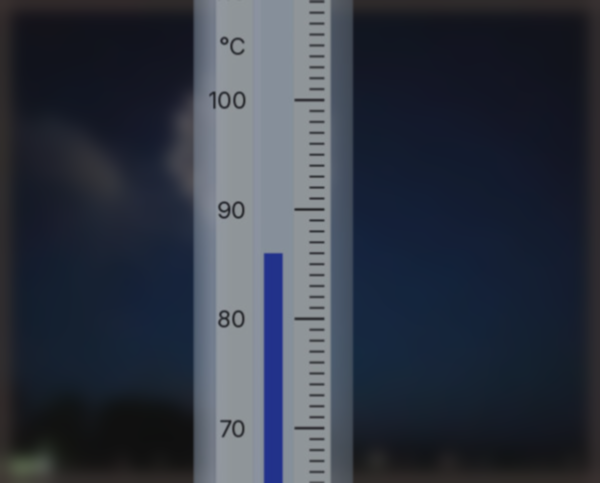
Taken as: value=86 unit=°C
